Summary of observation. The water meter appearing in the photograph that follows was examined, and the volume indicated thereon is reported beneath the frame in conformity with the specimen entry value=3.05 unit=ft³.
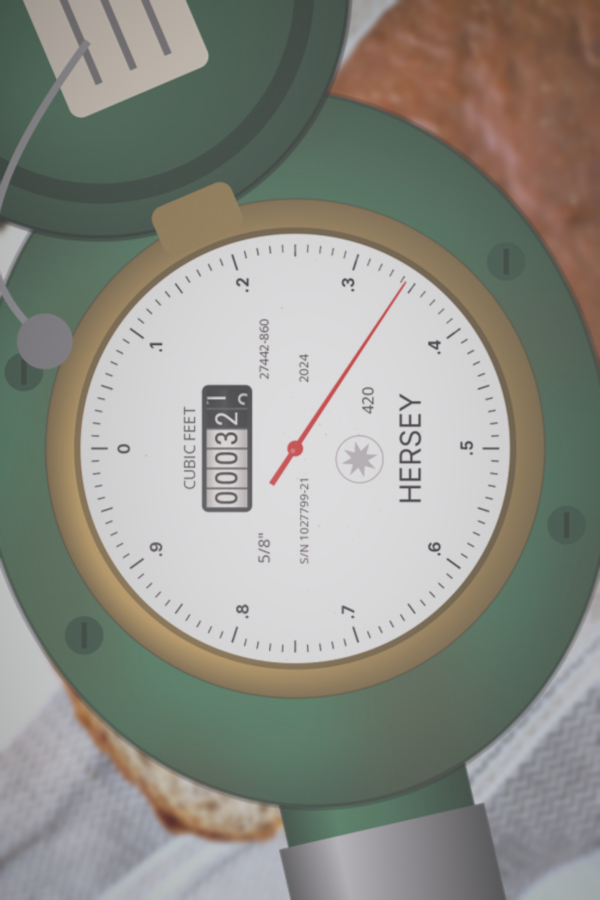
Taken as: value=321.34 unit=ft³
